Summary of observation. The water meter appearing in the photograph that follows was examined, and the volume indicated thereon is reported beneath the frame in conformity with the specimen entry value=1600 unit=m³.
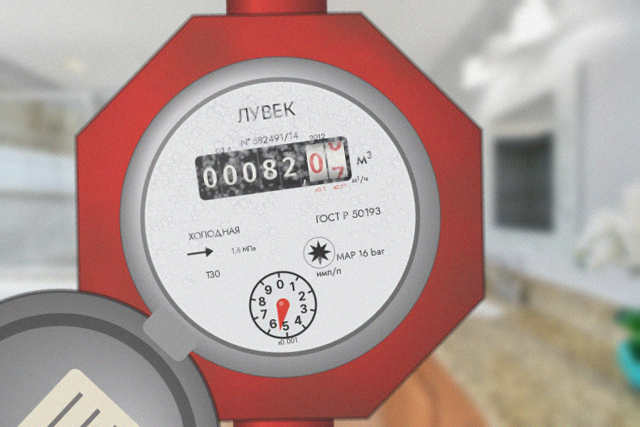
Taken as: value=82.065 unit=m³
